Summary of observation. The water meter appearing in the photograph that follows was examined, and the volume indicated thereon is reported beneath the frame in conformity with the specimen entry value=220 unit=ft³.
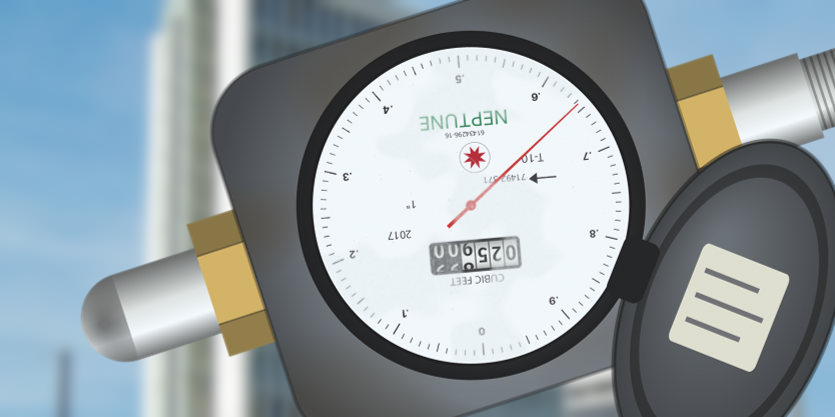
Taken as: value=25899.64 unit=ft³
